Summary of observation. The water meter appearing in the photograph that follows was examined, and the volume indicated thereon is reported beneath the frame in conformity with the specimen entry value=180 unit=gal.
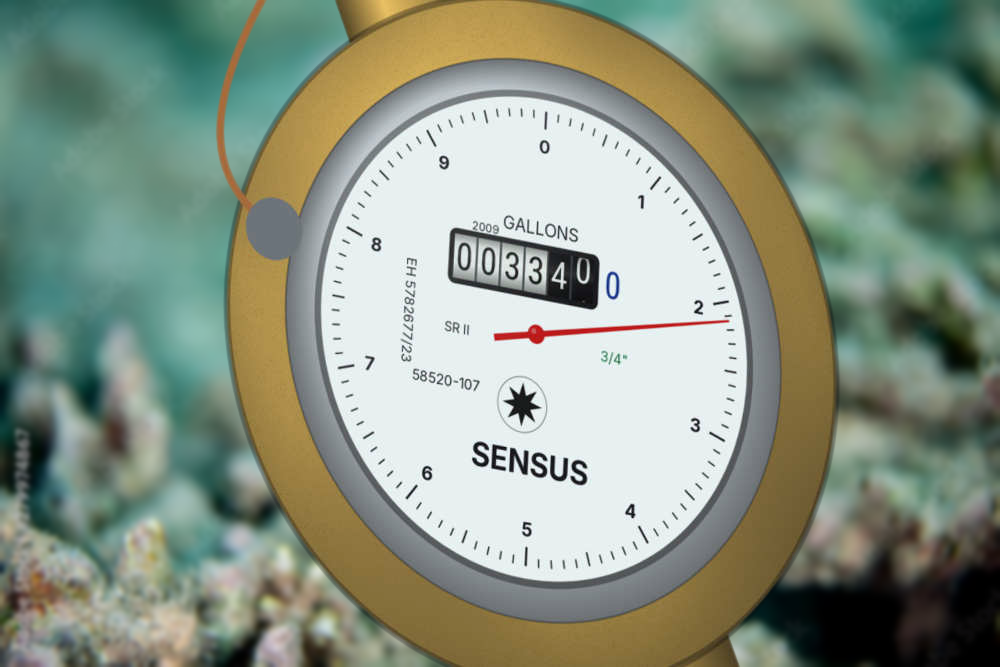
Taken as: value=33402.1 unit=gal
